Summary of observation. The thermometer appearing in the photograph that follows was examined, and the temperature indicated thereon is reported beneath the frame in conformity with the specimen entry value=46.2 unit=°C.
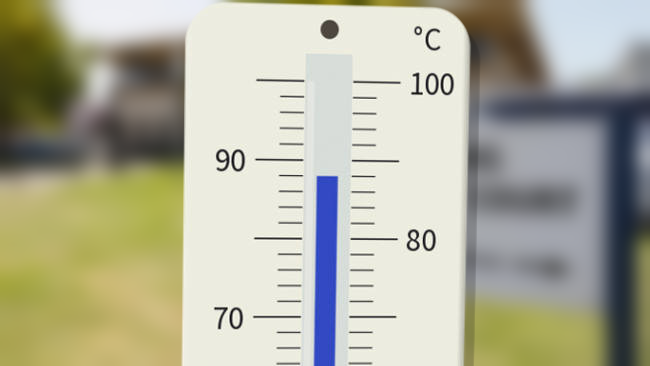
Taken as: value=88 unit=°C
